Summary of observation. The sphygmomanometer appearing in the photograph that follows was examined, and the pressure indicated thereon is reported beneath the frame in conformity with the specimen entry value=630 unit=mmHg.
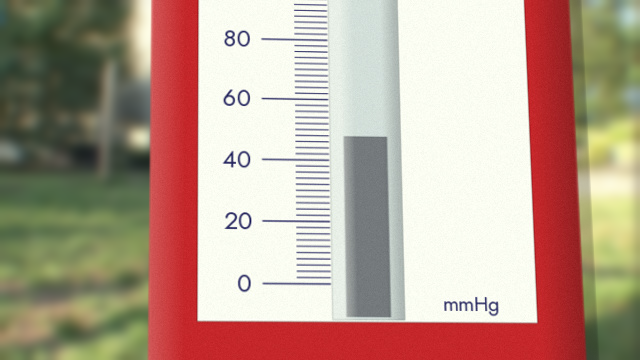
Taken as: value=48 unit=mmHg
